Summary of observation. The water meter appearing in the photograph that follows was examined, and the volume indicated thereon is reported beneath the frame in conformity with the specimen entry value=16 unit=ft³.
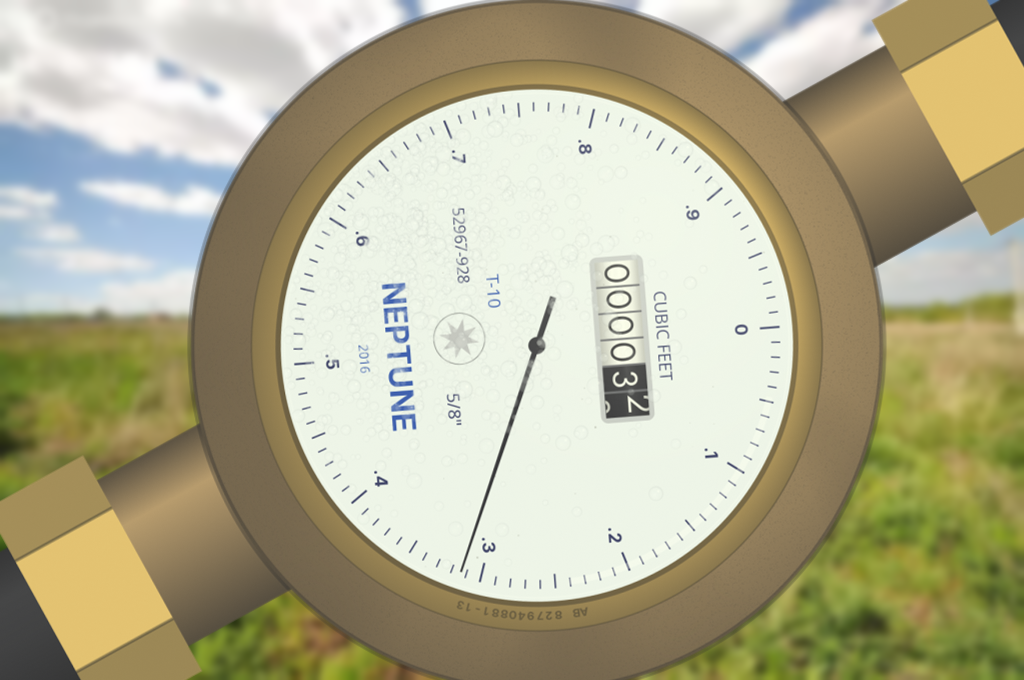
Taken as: value=32.31 unit=ft³
